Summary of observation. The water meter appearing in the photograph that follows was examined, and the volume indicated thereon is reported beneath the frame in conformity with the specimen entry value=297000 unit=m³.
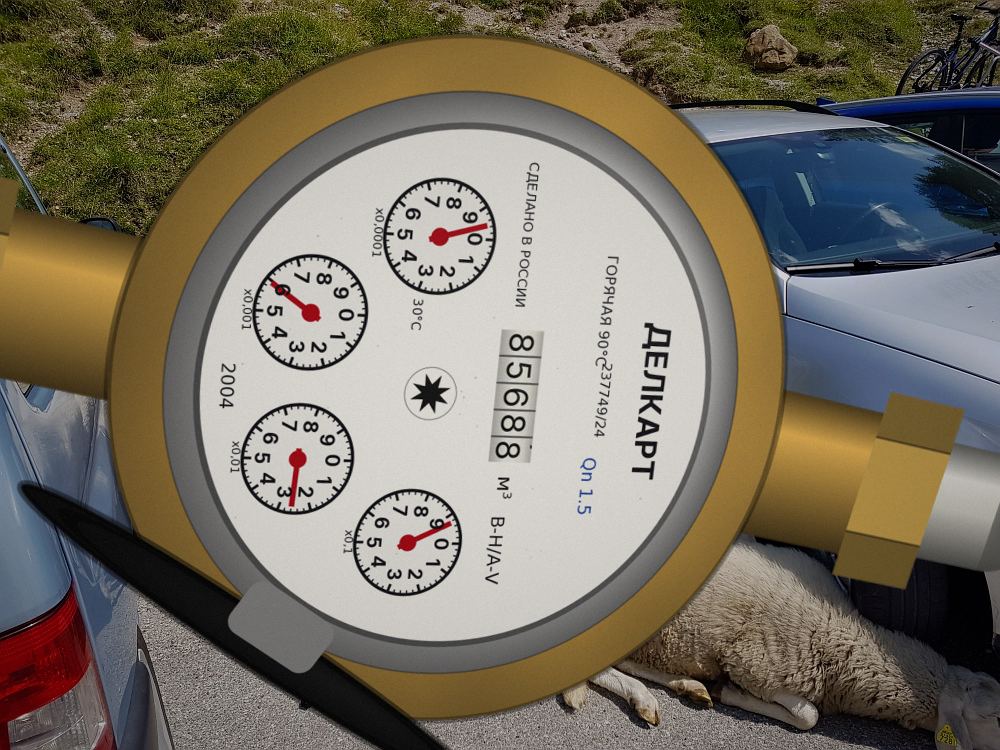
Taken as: value=85687.9259 unit=m³
